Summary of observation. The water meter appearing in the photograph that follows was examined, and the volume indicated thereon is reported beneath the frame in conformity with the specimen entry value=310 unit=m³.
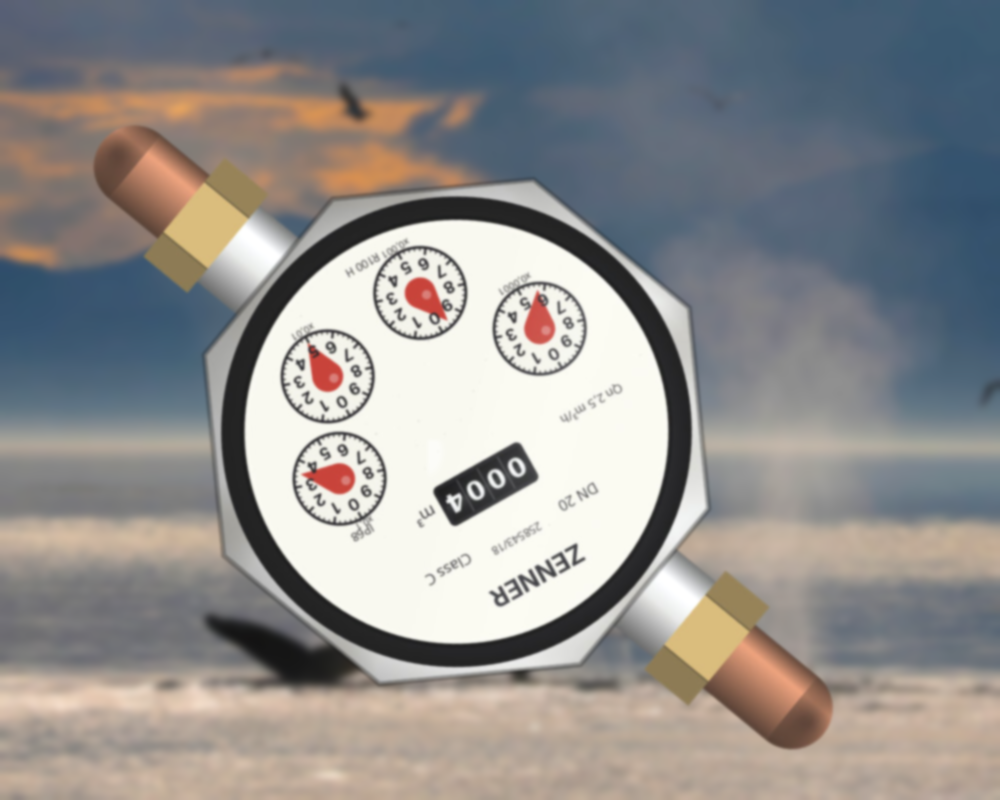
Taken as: value=4.3495 unit=m³
